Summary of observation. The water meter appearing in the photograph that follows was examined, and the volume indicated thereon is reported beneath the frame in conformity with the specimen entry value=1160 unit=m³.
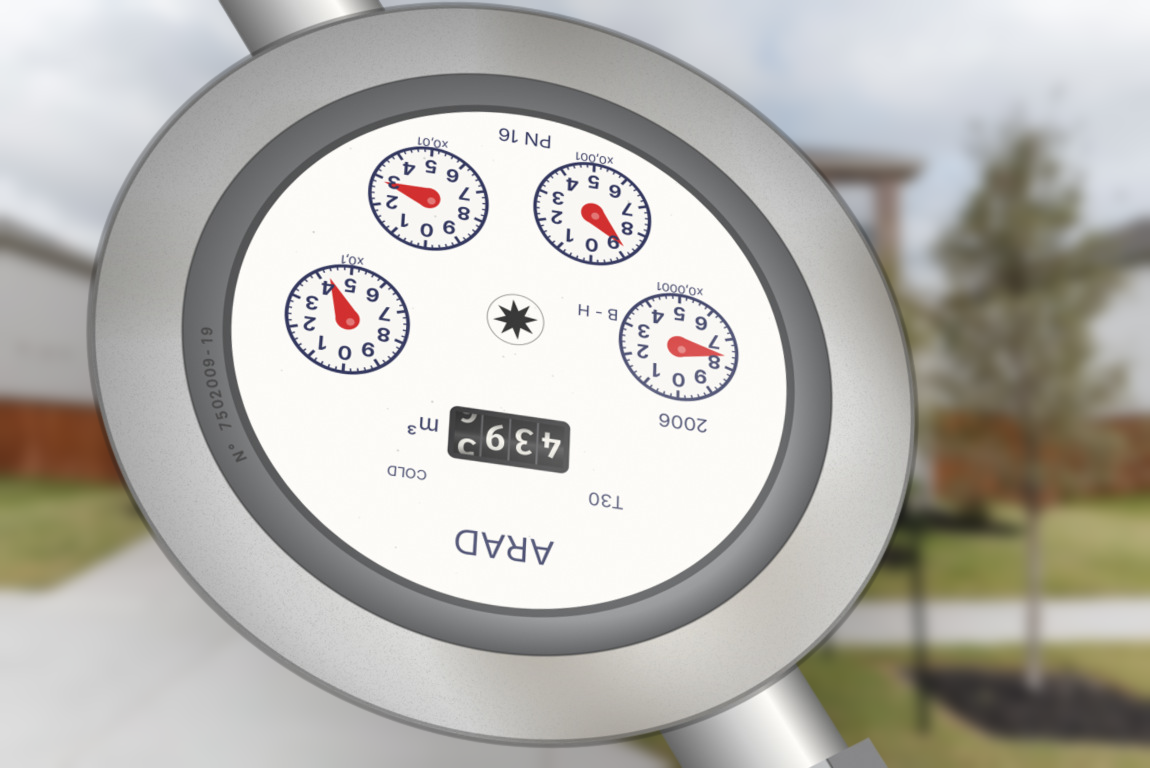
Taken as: value=4395.4287 unit=m³
